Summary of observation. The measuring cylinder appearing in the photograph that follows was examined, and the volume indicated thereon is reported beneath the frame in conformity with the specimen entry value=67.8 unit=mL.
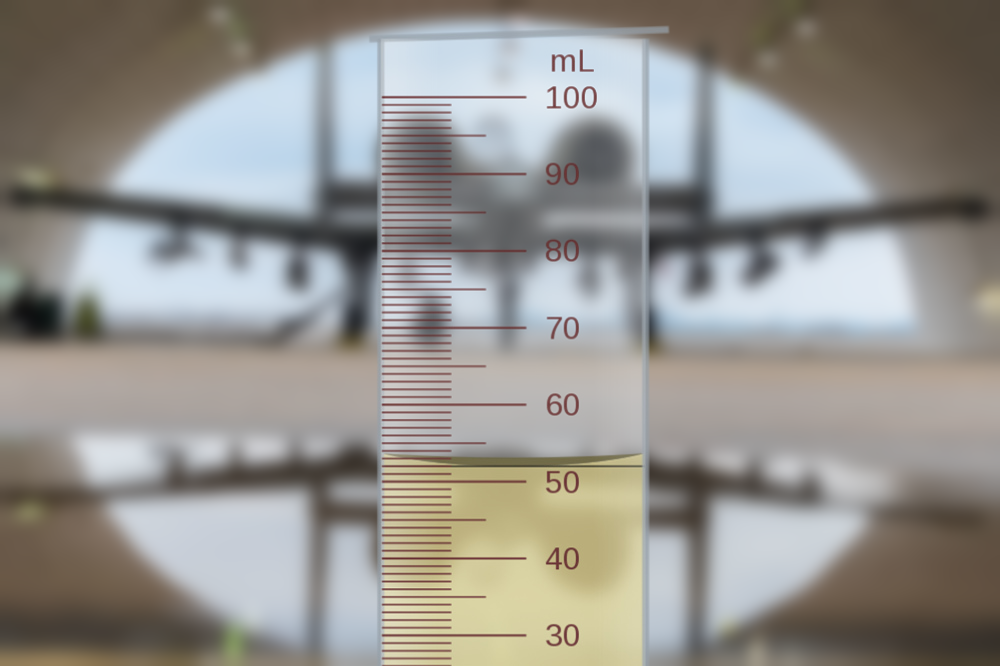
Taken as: value=52 unit=mL
